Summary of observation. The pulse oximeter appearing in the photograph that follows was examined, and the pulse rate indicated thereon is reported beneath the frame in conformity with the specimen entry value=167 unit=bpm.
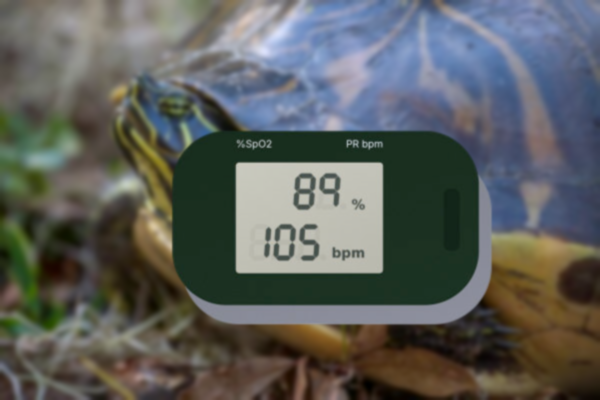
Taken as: value=105 unit=bpm
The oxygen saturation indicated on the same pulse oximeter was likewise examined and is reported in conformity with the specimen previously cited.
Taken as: value=89 unit=%
